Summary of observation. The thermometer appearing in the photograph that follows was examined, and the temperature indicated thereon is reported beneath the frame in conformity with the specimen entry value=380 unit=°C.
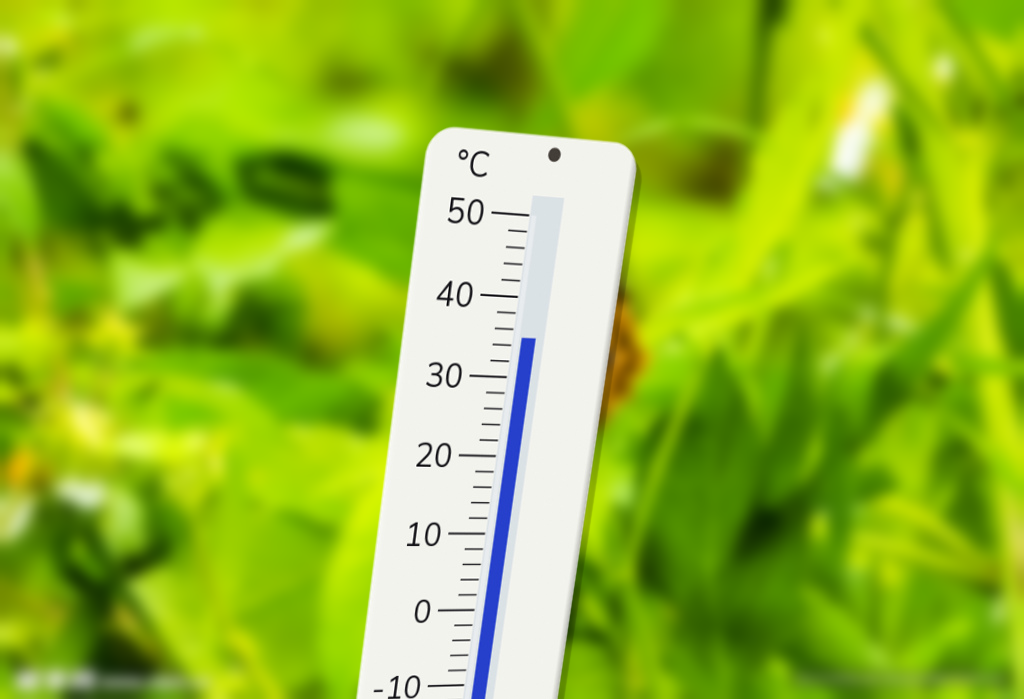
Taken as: value=35 unit=°C
